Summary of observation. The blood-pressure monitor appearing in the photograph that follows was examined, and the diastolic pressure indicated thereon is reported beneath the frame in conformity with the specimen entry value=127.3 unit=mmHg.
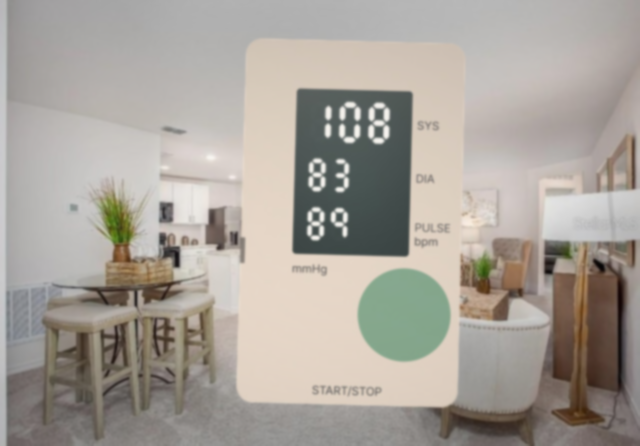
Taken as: value=83 unit=mmHg
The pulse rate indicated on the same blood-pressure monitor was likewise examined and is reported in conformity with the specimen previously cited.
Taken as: value=89 unit=bpm
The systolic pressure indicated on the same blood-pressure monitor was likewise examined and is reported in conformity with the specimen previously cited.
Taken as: value=108 unit=mmHg
